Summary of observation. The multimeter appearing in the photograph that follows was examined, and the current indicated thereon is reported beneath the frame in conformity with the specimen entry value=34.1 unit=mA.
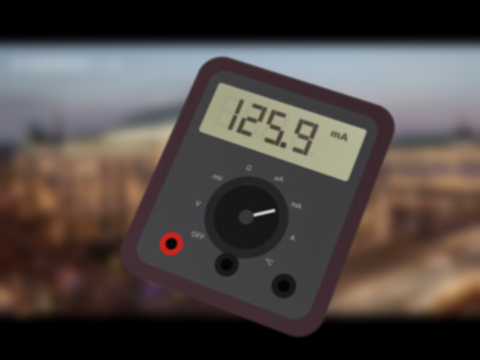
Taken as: value=125.9 unit=mA
